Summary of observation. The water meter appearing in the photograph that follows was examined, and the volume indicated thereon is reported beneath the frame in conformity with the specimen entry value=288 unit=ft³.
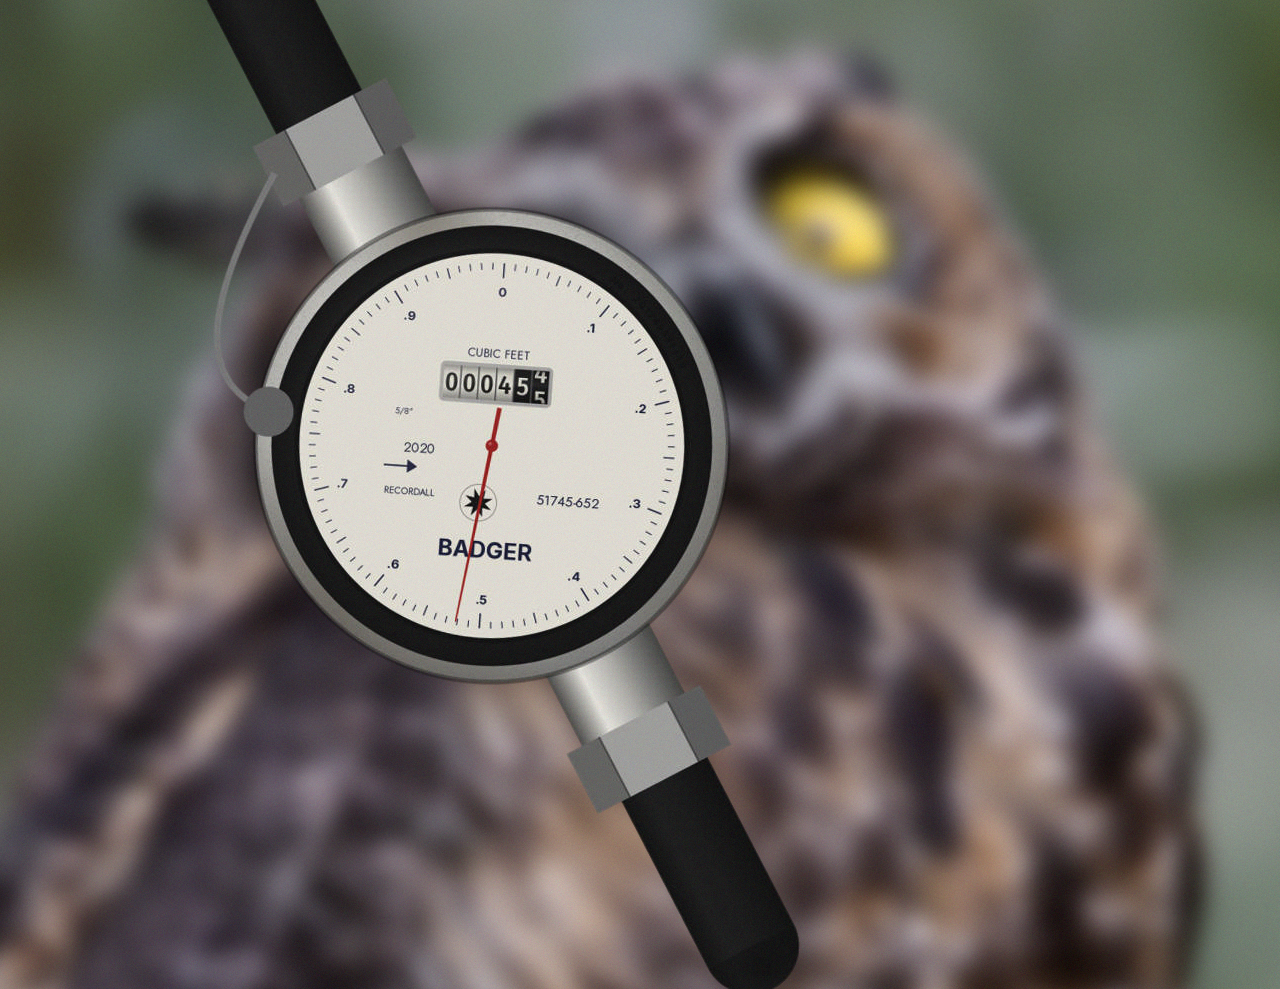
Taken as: value=454.52 unit=ft³
